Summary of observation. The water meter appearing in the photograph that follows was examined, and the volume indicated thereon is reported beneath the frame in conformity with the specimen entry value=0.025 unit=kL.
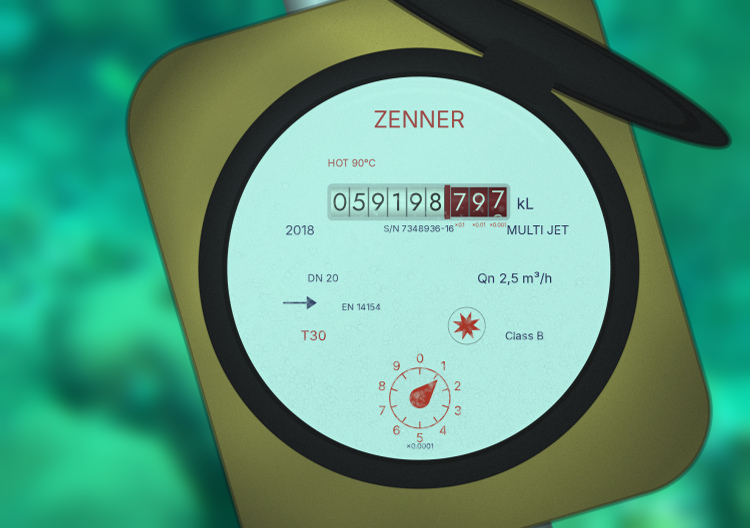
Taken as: value=59198.7971 unit=kL
